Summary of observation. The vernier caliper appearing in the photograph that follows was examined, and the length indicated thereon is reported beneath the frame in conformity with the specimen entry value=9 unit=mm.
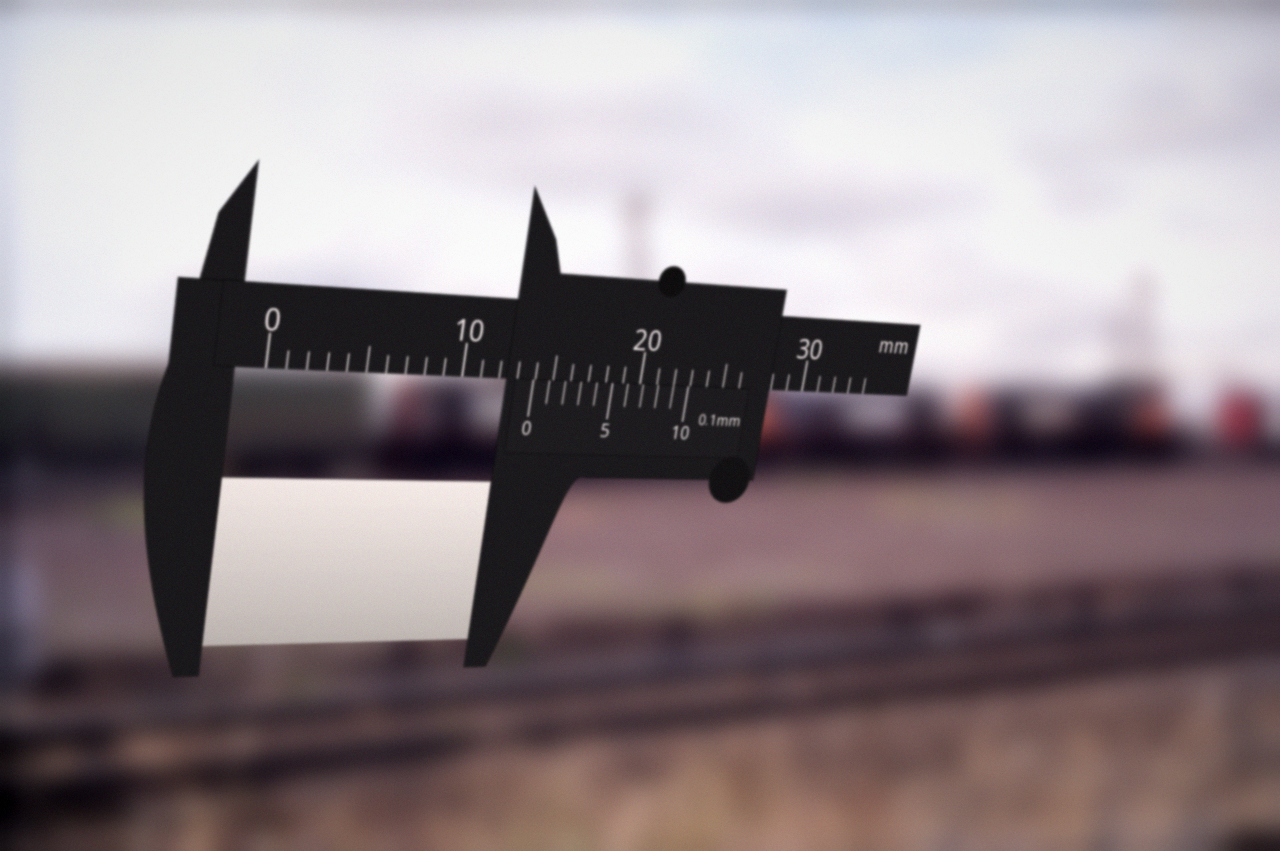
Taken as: value=13.9 unit=mm
